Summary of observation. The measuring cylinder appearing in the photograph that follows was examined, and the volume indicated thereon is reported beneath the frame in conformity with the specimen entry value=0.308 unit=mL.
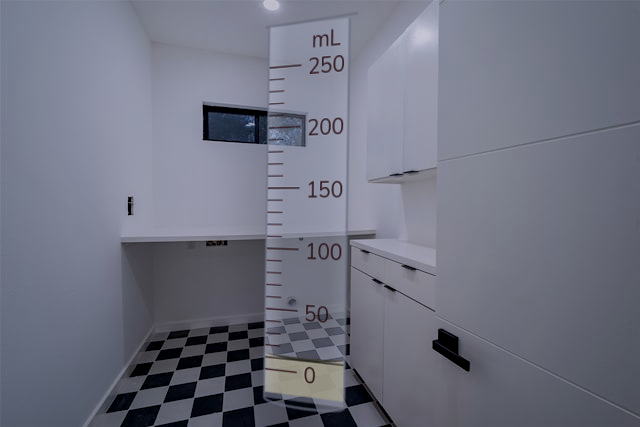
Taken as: value=10 unit=mL
